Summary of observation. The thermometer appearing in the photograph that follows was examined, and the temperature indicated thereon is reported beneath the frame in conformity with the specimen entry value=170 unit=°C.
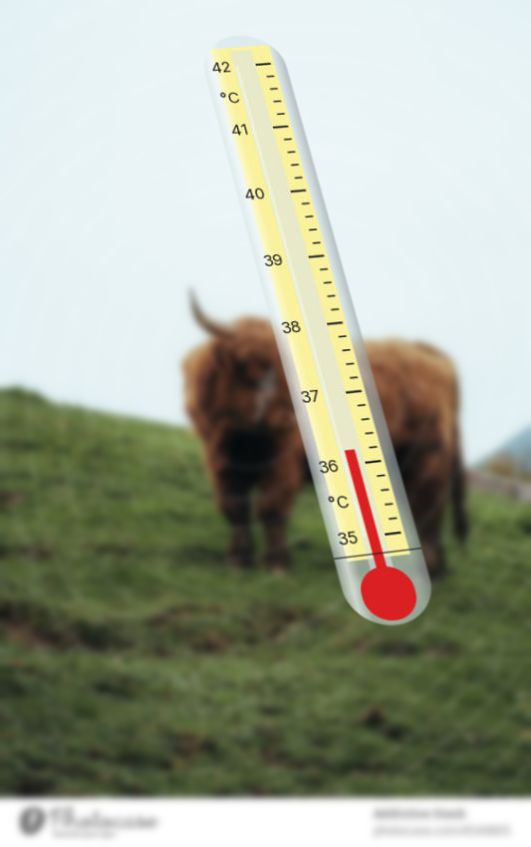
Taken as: value=36.2 unit=°C
